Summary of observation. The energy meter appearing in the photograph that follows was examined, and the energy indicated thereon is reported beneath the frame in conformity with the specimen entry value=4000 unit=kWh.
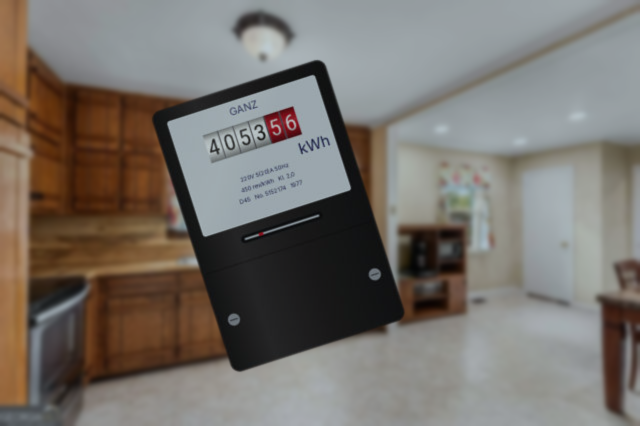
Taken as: value=4053.56 unit=kWh
